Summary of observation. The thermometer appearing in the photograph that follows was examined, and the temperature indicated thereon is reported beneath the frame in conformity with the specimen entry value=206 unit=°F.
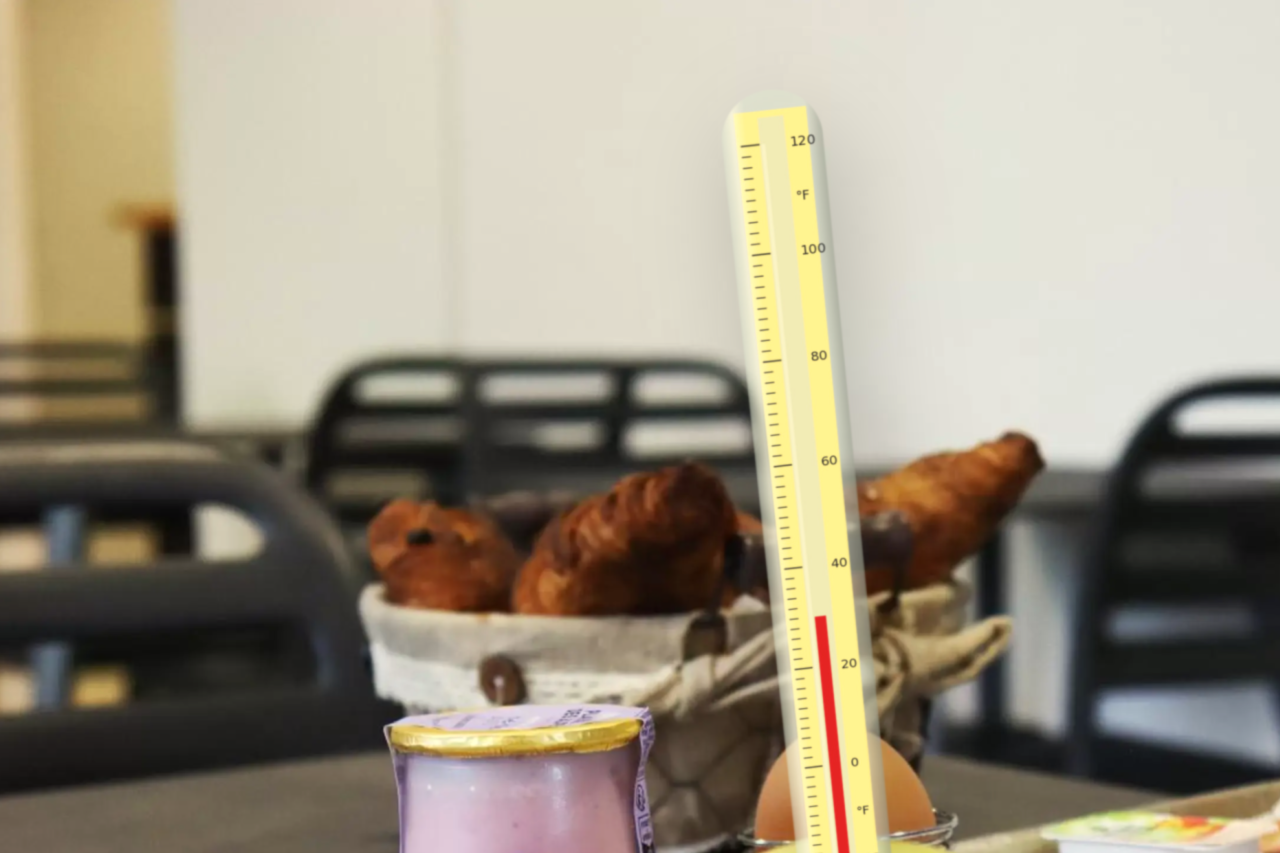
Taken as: value=30 unit=°F
